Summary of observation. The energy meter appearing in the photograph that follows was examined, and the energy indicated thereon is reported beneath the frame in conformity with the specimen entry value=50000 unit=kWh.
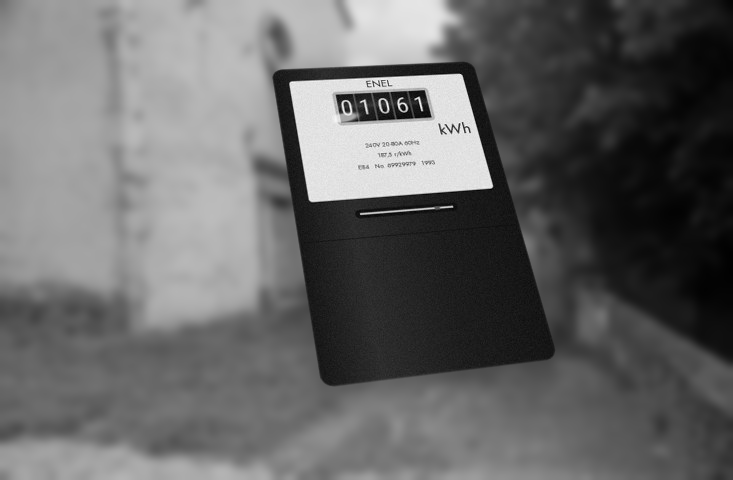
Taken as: value=1061 unit=kWh
